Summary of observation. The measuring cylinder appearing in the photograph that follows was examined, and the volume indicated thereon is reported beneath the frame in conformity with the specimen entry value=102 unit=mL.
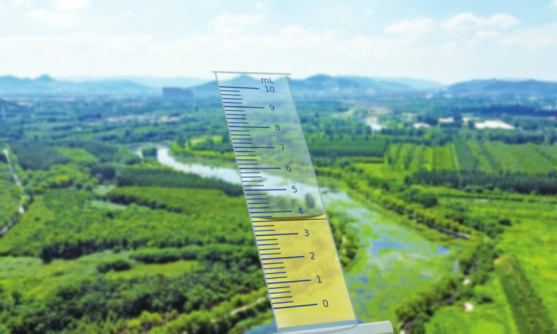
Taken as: value=3.6 unit=mL
